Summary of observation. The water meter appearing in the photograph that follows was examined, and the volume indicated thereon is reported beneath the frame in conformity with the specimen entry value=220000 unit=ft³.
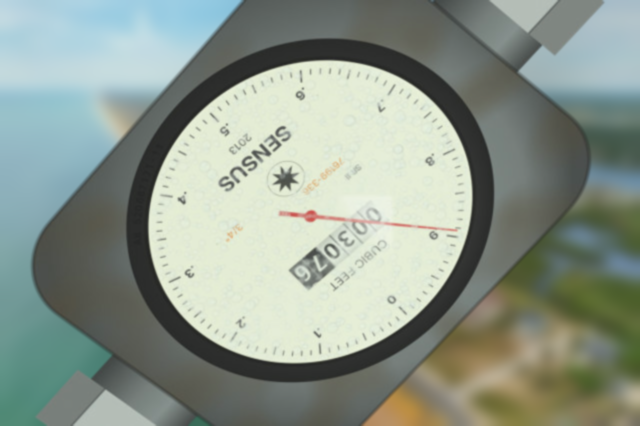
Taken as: value=3075.89 unit=ft³
